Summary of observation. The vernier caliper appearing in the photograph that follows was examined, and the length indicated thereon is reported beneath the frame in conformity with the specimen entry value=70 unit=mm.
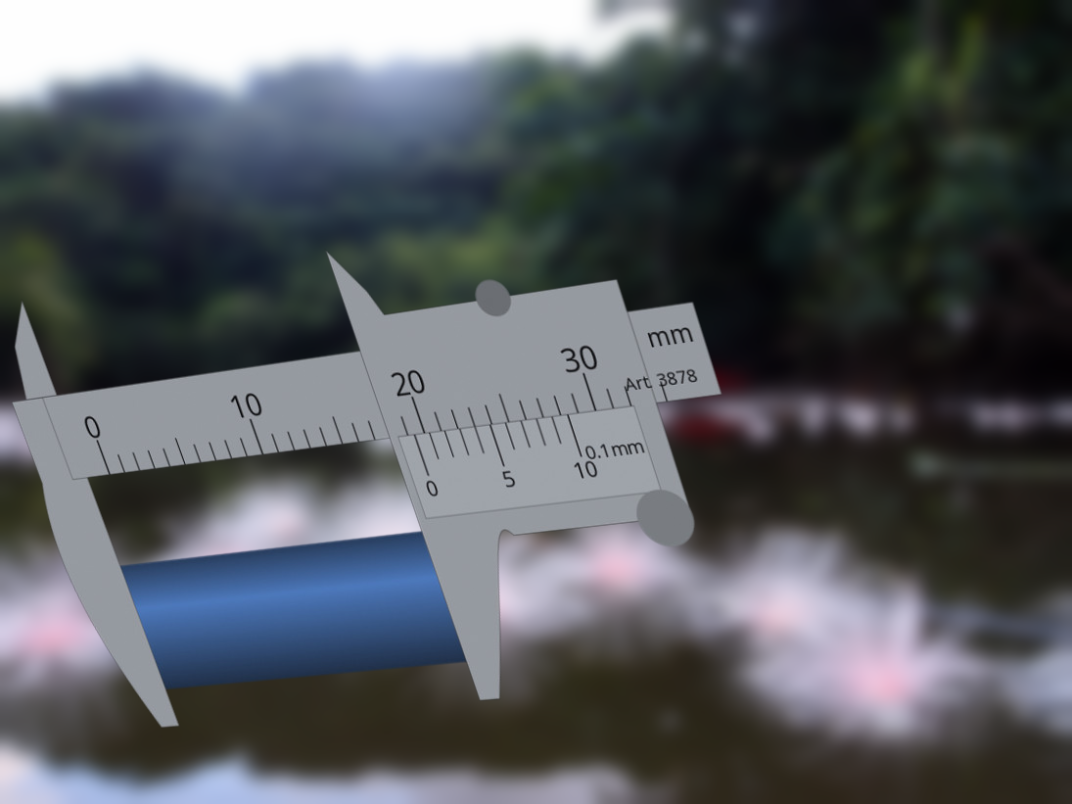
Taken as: value=19.4 unit=mm
